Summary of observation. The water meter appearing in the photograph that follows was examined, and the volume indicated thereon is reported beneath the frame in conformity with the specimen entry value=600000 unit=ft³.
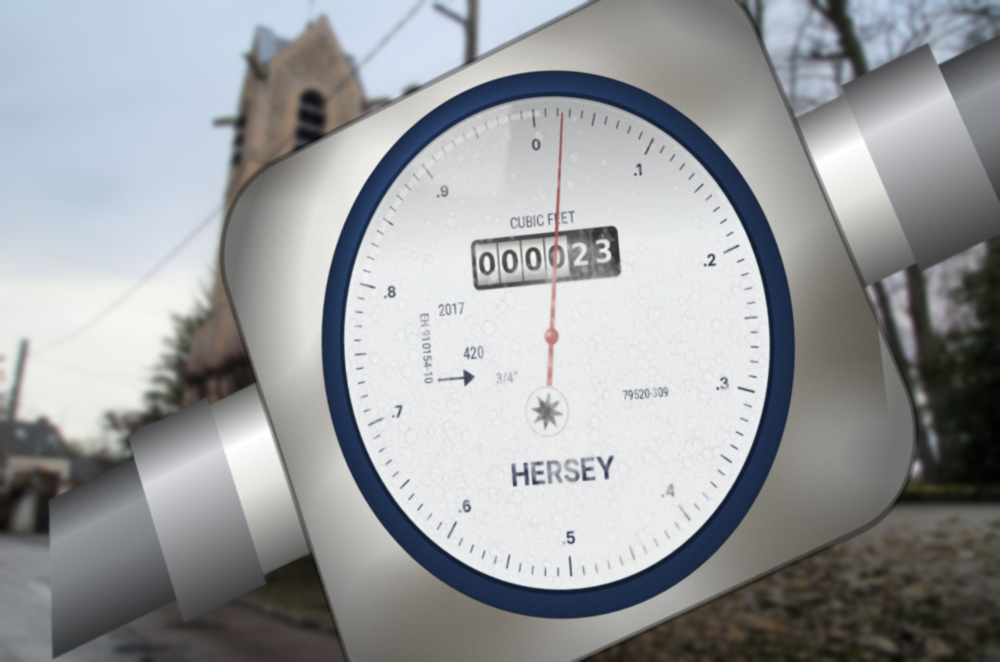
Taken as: value=23.02 unit=ft³
